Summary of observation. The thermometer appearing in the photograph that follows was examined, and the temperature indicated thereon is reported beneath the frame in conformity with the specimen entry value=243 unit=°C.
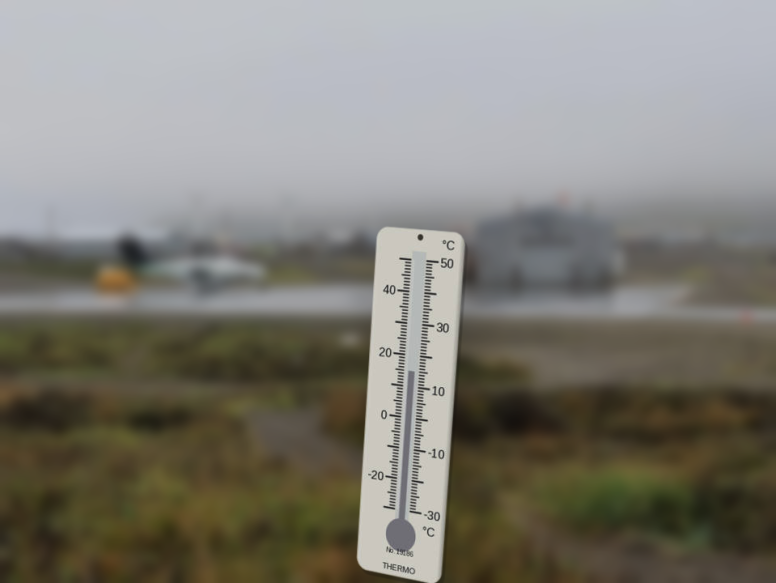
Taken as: value=15 unit=°C
